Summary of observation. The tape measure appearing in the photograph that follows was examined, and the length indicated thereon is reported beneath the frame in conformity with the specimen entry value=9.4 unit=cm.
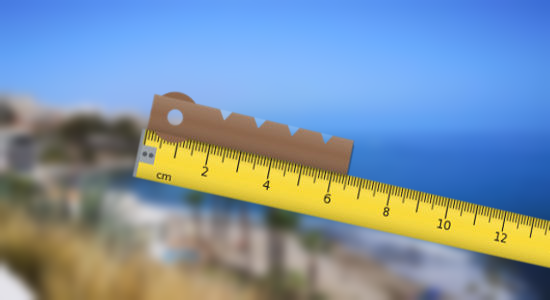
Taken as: value=6.5 unit=cm
